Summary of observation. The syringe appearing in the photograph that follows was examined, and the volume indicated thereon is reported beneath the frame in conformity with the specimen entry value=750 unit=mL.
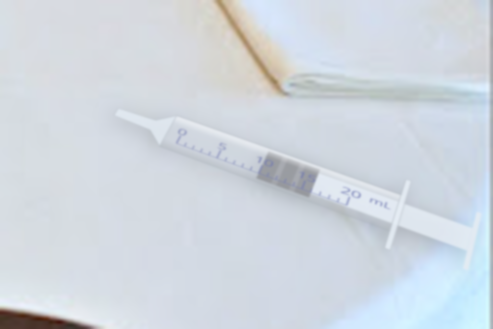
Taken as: value=10 unit=mL
